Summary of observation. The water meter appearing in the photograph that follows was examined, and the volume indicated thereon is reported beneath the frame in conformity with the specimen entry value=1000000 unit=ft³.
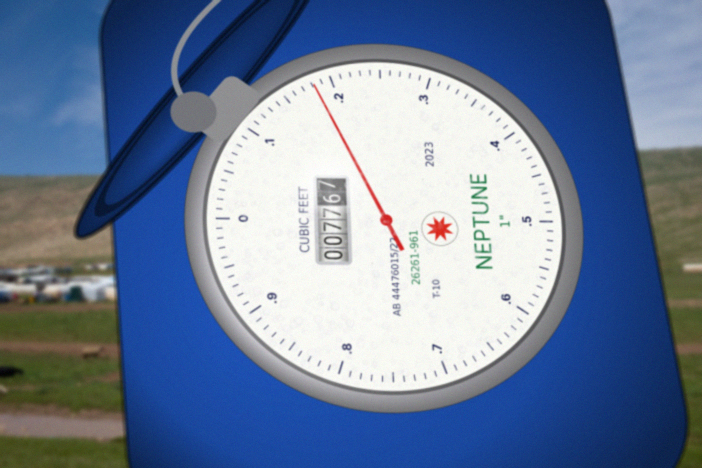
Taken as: value=7767.18 unit=ft³
